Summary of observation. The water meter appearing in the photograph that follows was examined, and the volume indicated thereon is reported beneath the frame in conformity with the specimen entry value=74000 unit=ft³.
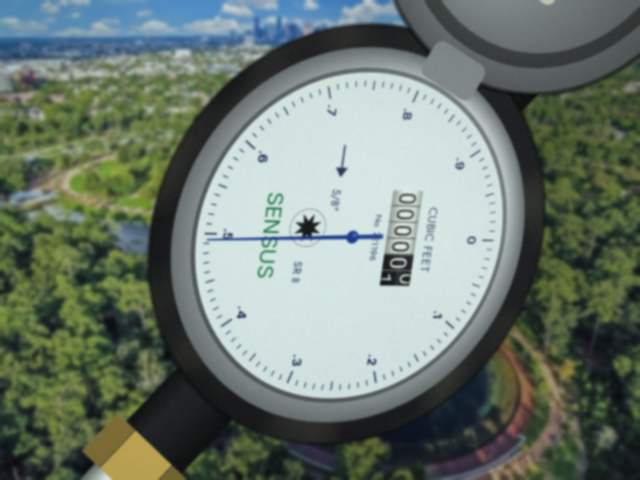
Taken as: value=0.49 unit=ft³
